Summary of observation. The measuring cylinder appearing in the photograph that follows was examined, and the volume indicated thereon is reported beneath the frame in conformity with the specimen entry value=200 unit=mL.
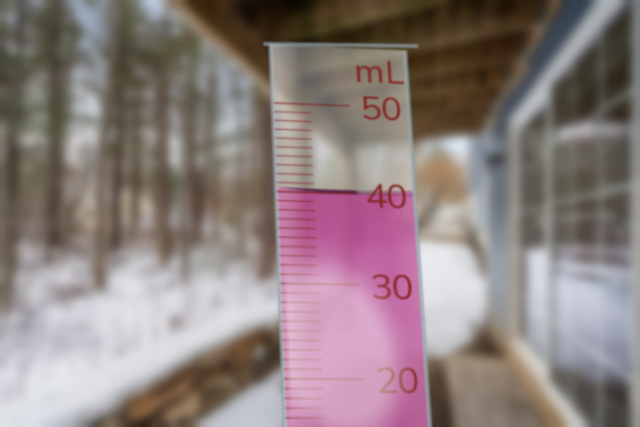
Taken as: value=40 unit=mL
